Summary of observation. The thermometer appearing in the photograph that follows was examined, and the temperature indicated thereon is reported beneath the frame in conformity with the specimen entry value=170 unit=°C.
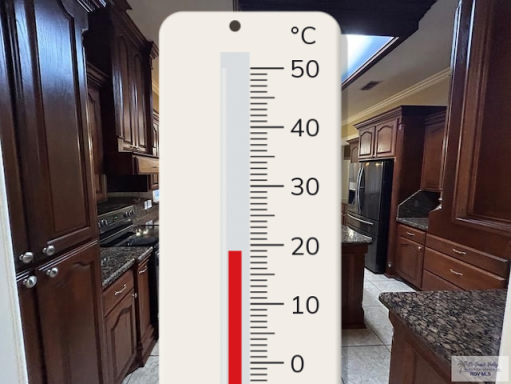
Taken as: value=19 unit=°C
